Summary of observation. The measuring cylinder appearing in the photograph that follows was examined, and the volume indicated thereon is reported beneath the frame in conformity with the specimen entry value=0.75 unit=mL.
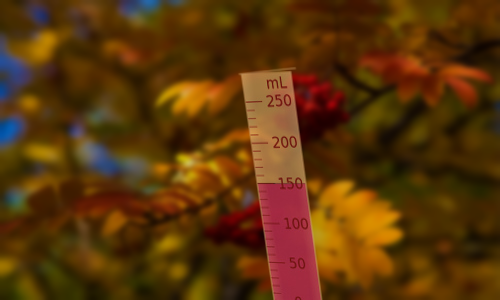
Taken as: value=150 unit=mL
